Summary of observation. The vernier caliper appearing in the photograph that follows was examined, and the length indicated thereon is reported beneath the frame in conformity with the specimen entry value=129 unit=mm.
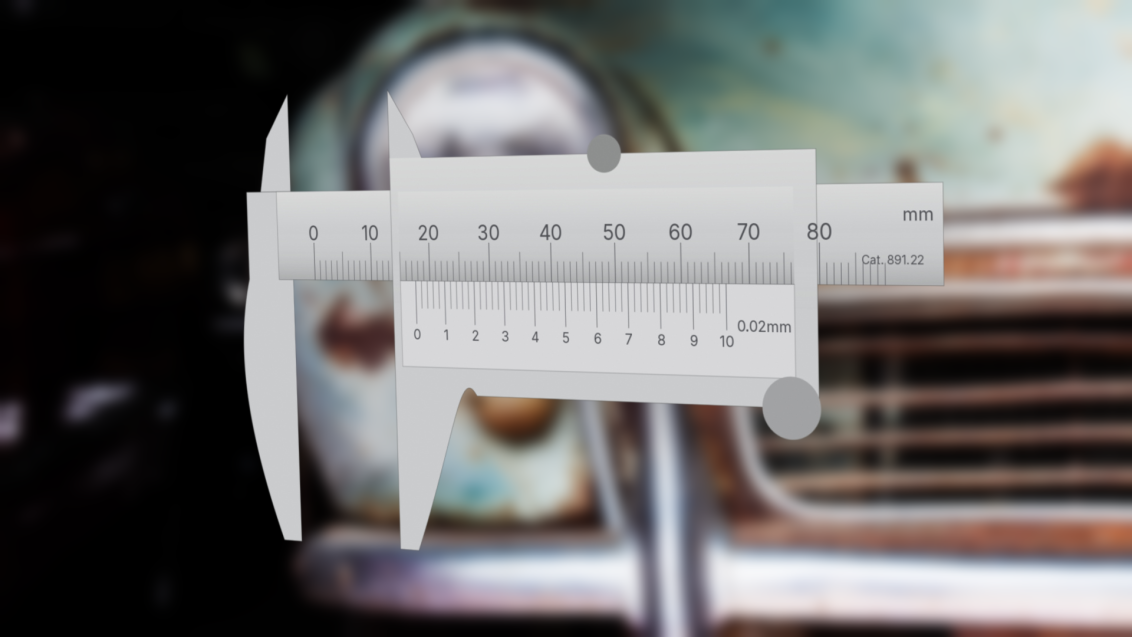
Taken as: value=17.6 unit=mm
